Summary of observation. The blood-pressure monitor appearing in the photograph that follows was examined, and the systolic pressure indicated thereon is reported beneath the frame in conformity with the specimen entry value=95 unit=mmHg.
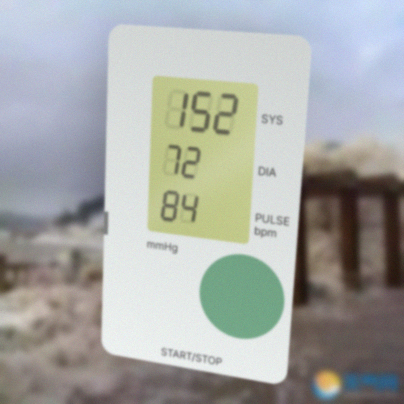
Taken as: value=152 unit=mmHg
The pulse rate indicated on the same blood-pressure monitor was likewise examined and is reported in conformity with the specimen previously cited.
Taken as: value=84 unit=bpm
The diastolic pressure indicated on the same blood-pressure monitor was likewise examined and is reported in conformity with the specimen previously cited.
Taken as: value=72 unit=mmHg
